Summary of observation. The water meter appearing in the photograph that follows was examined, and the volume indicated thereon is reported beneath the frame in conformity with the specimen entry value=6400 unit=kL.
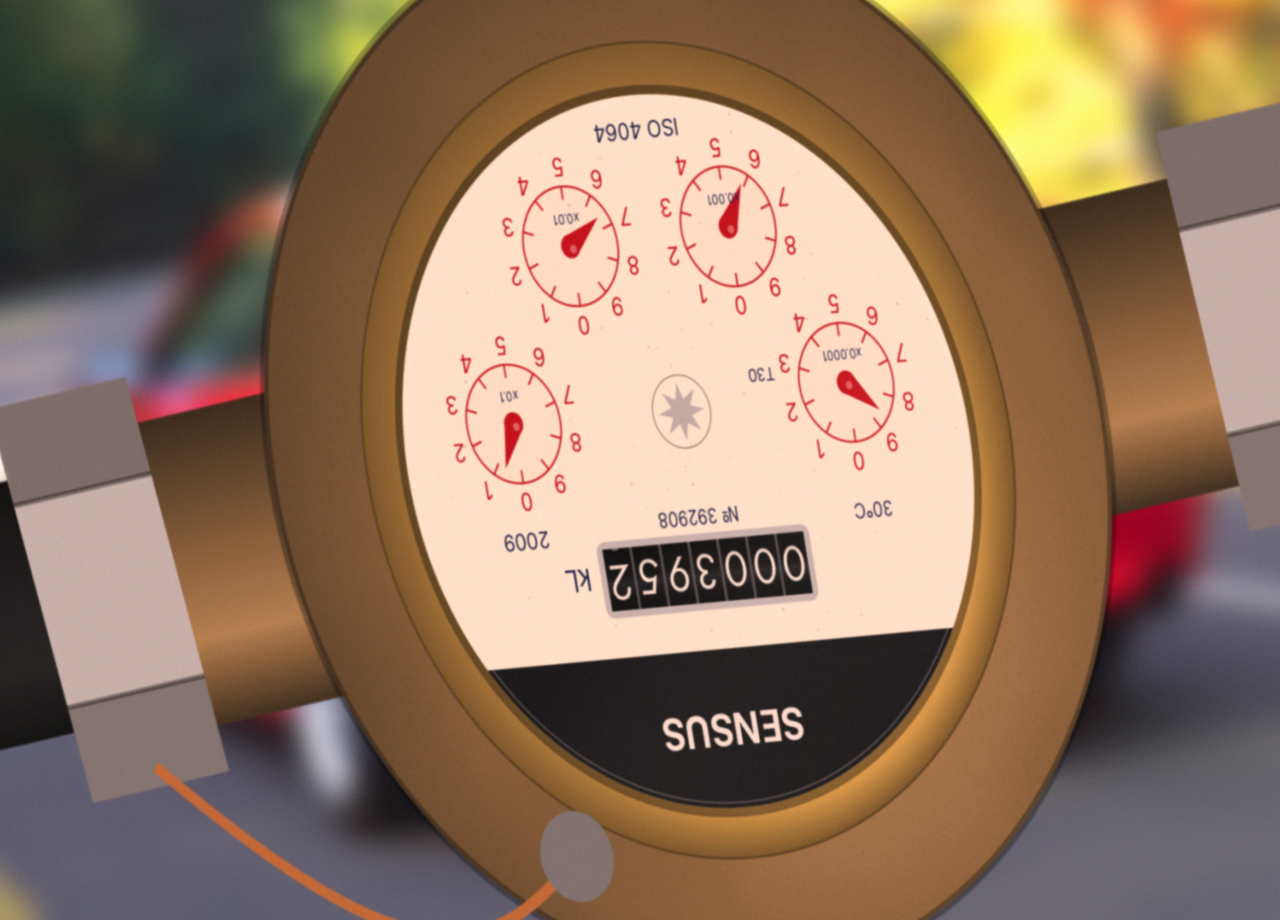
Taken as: value=3952.0658 unit=kL
